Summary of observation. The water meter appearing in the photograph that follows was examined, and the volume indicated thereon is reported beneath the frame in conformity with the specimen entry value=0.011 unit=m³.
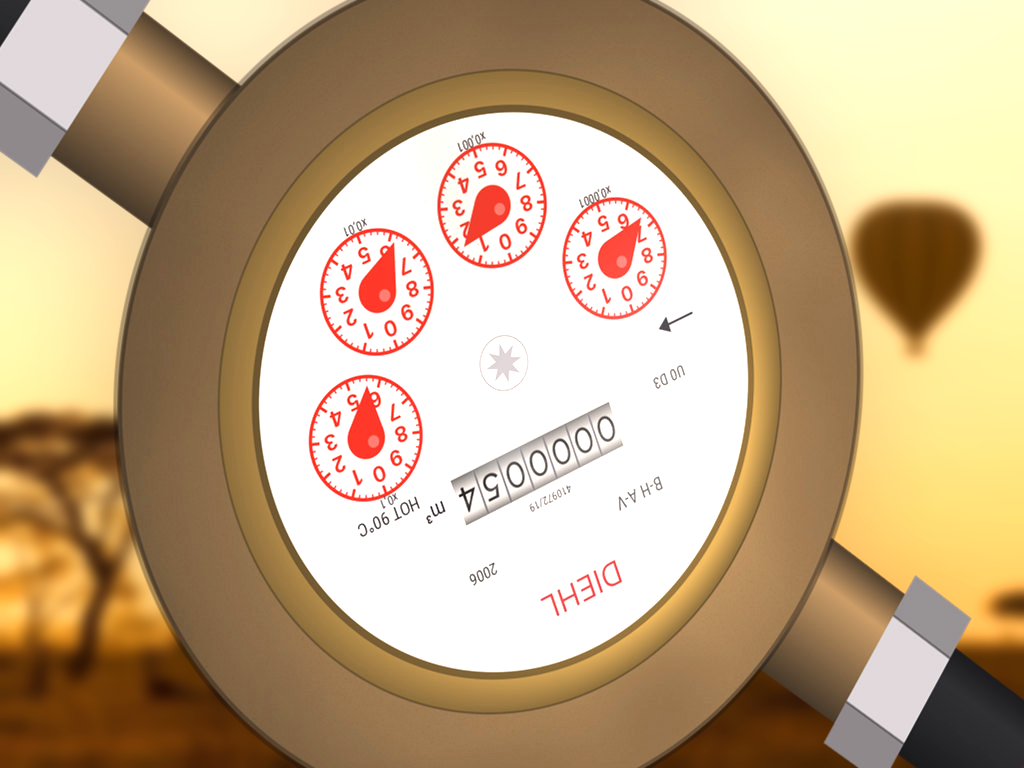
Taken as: value=54.5616 unit=m³
